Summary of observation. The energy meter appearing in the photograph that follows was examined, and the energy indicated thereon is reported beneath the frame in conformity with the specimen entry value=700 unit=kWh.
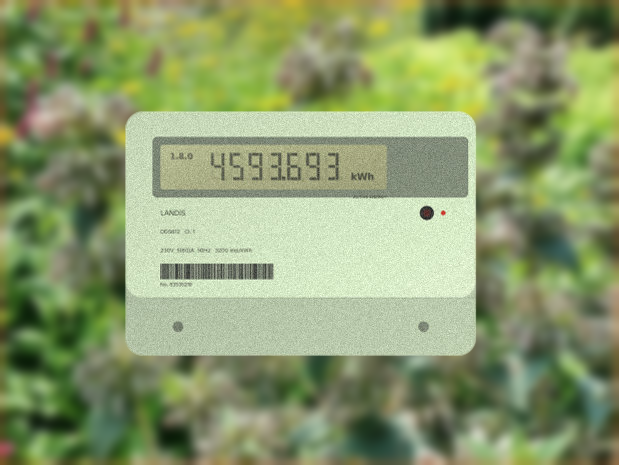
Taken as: value=4593.693 unit=kWh
